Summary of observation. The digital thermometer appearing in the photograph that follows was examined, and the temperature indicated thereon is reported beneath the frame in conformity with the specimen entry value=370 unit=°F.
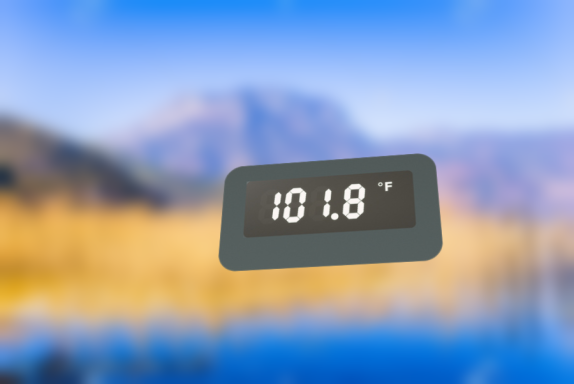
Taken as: value=101.8 unit=°F
